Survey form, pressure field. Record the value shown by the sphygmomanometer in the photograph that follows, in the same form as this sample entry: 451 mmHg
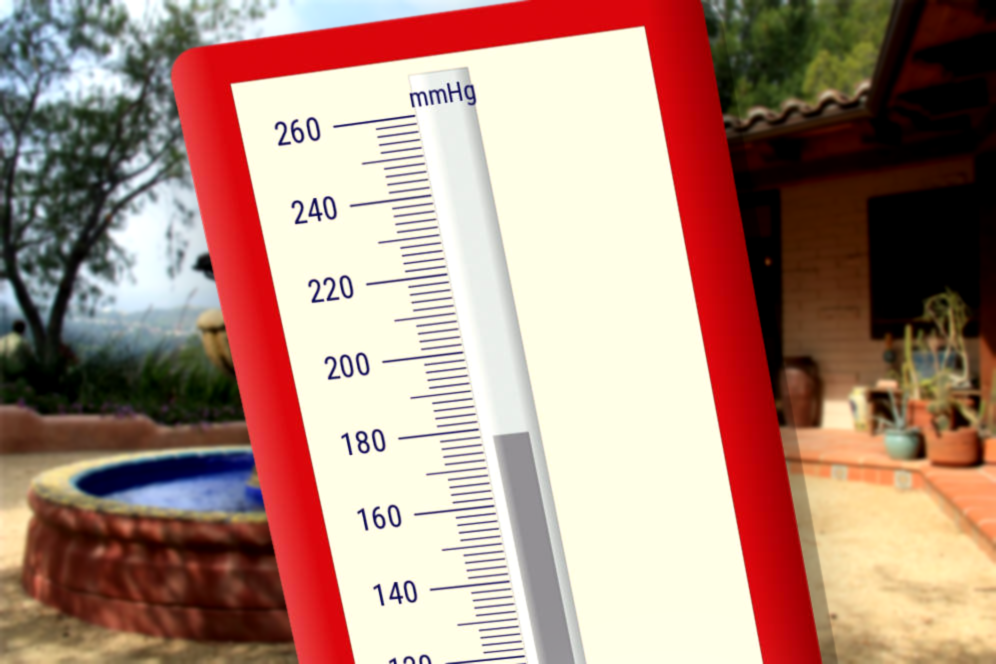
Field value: 178 mmHg
